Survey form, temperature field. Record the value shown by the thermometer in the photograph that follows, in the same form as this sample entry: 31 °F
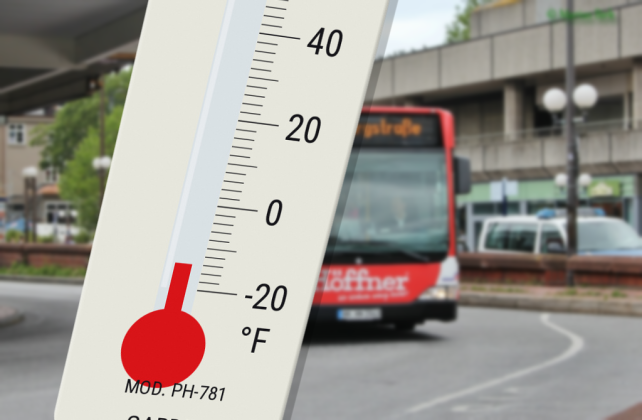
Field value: -14 °F
